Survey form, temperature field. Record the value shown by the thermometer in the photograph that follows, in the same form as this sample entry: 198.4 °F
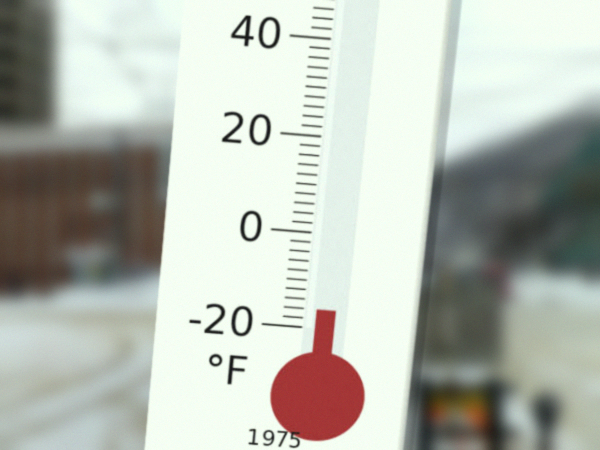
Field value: -16 °F
